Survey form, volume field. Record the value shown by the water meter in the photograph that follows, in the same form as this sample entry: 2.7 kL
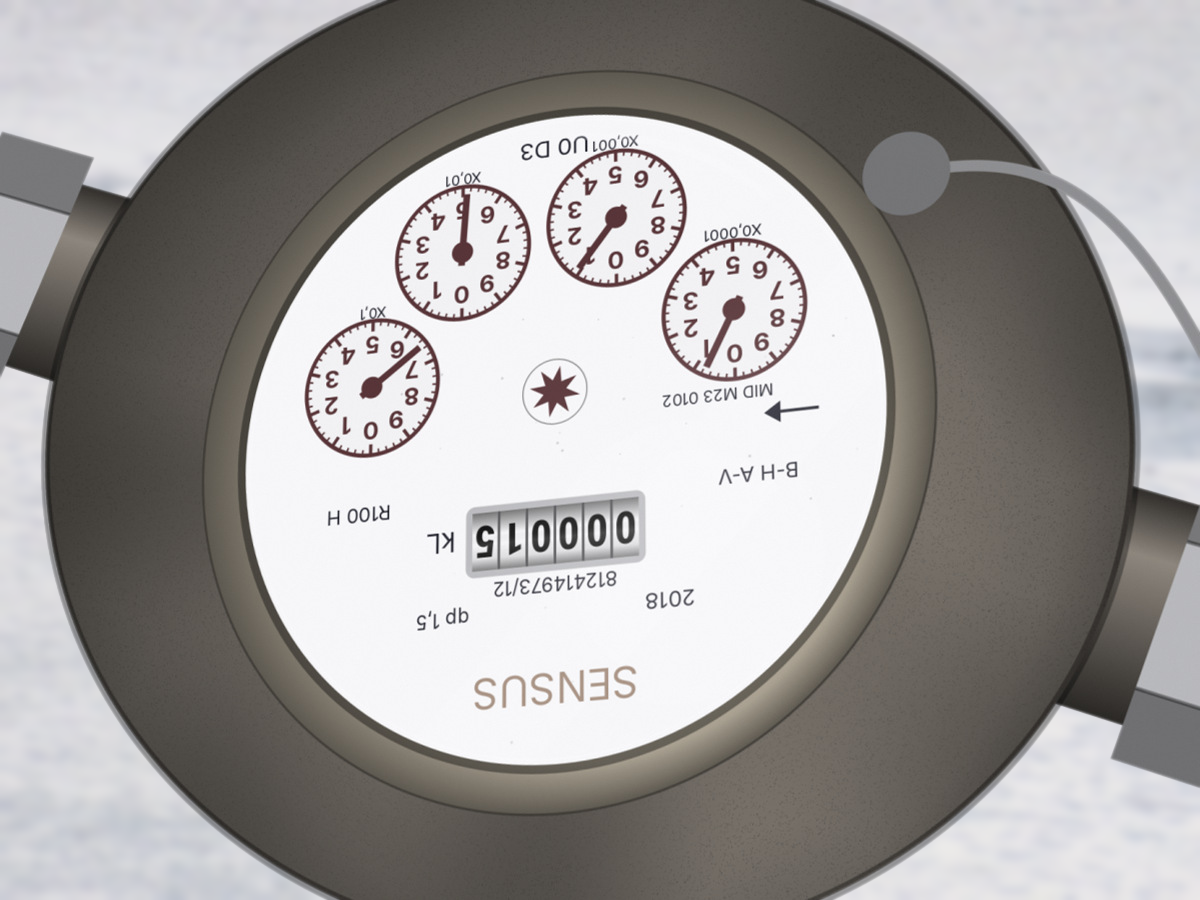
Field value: 15.6510 kL
